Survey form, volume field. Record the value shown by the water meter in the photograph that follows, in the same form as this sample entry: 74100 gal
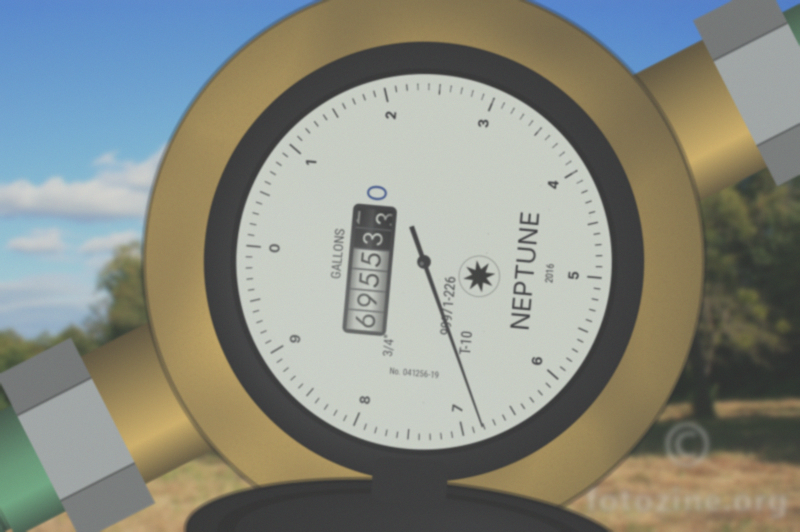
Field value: 6955326.8 gal
